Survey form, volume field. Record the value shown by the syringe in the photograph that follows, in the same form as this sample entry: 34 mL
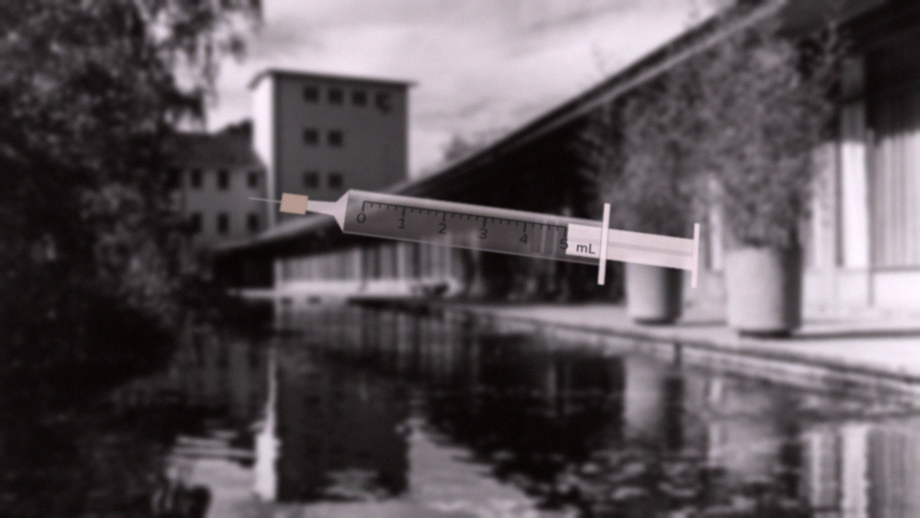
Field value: 4.2 mL
